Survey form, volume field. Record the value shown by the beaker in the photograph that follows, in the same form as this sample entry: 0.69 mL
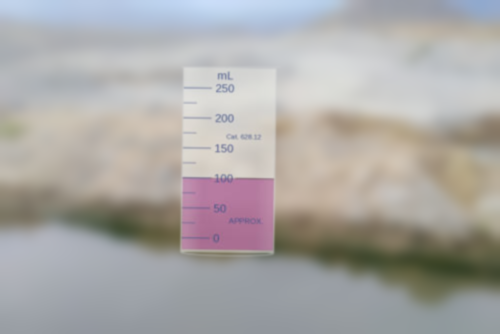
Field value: 100 mL
